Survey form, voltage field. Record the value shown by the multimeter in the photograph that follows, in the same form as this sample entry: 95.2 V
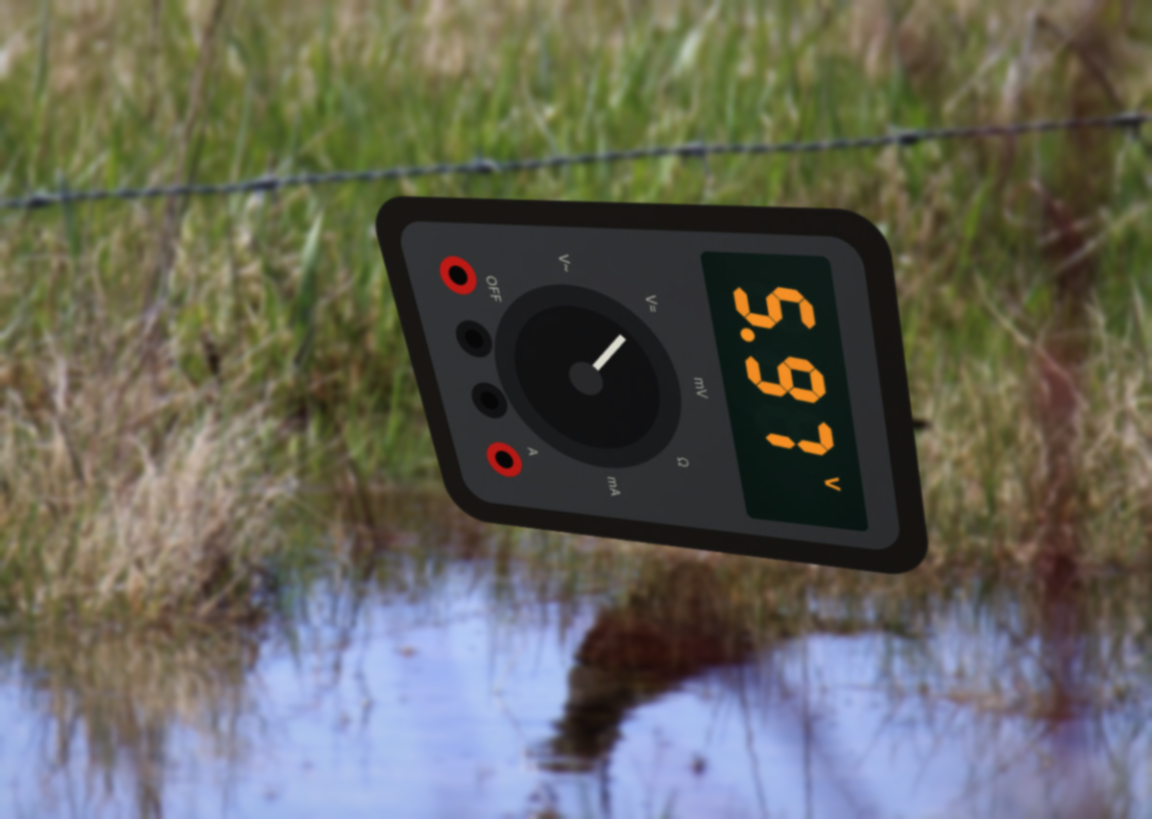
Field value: 5.97 V
